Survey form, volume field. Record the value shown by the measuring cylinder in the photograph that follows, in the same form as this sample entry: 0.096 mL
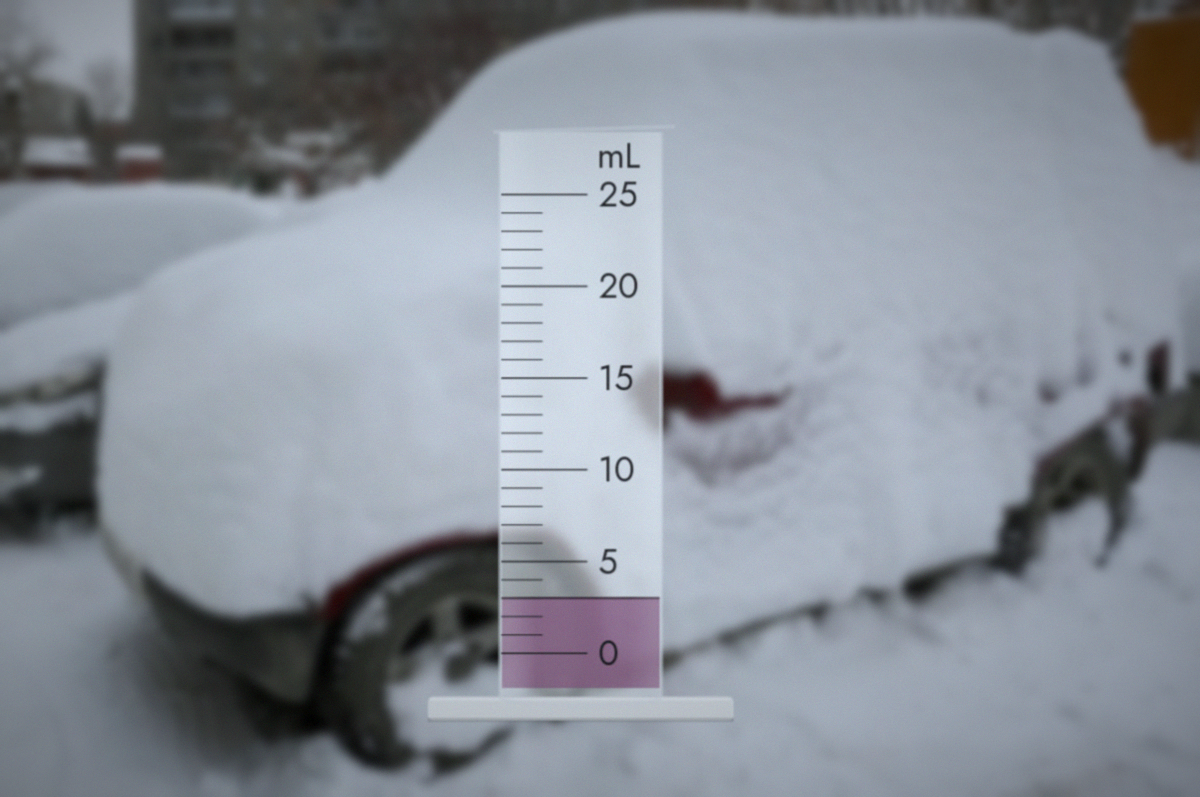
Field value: 3 mL
